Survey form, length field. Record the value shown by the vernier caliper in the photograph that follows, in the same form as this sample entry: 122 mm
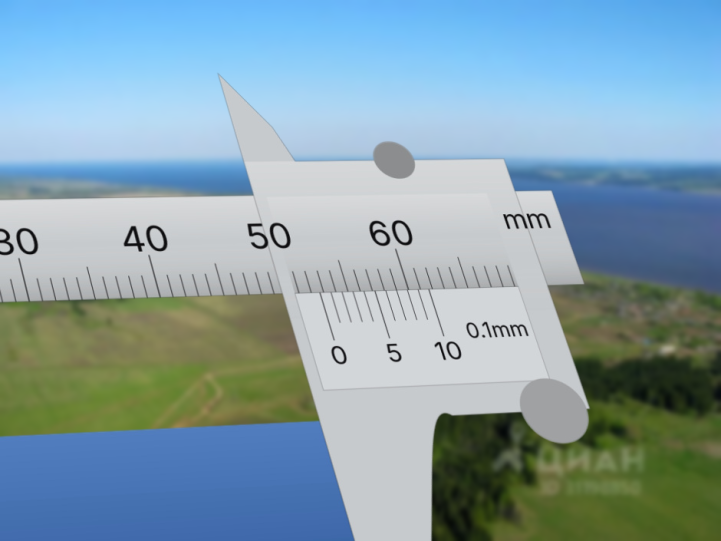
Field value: 52.7 mm
